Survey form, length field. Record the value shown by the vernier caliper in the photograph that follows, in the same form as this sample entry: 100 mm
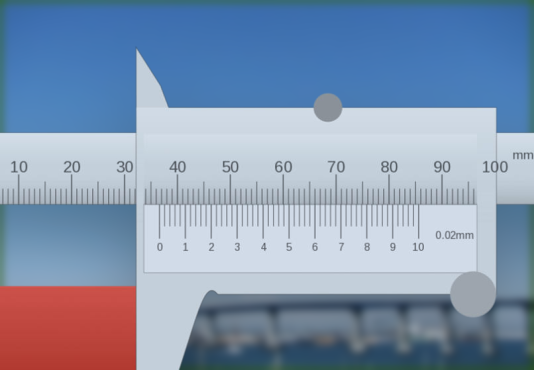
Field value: 36.6 mm
